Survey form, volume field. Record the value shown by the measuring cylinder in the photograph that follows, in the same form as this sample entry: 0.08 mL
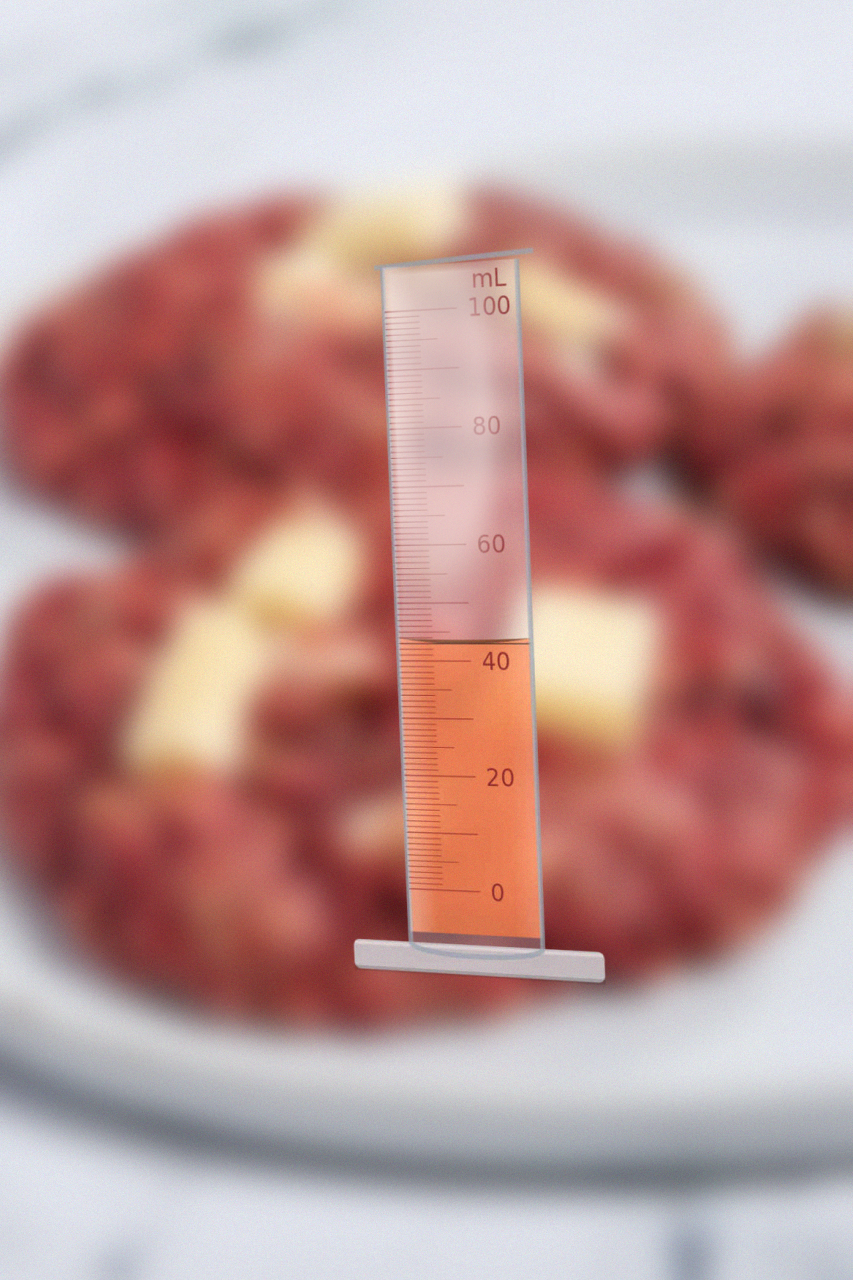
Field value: 43 mL
